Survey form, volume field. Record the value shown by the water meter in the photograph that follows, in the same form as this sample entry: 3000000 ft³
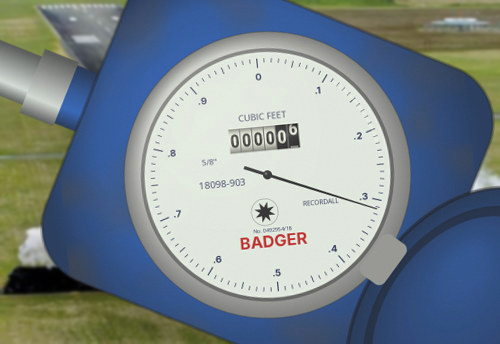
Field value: 6.31 ft³
